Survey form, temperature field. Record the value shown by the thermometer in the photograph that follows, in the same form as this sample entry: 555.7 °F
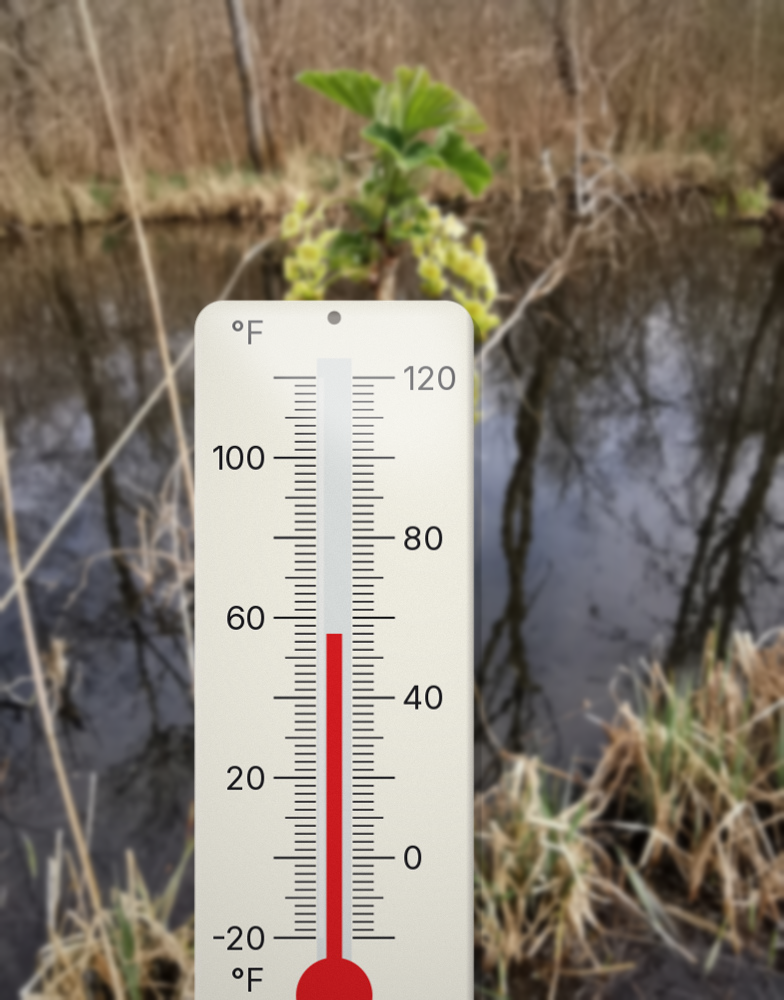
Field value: 56 °F
